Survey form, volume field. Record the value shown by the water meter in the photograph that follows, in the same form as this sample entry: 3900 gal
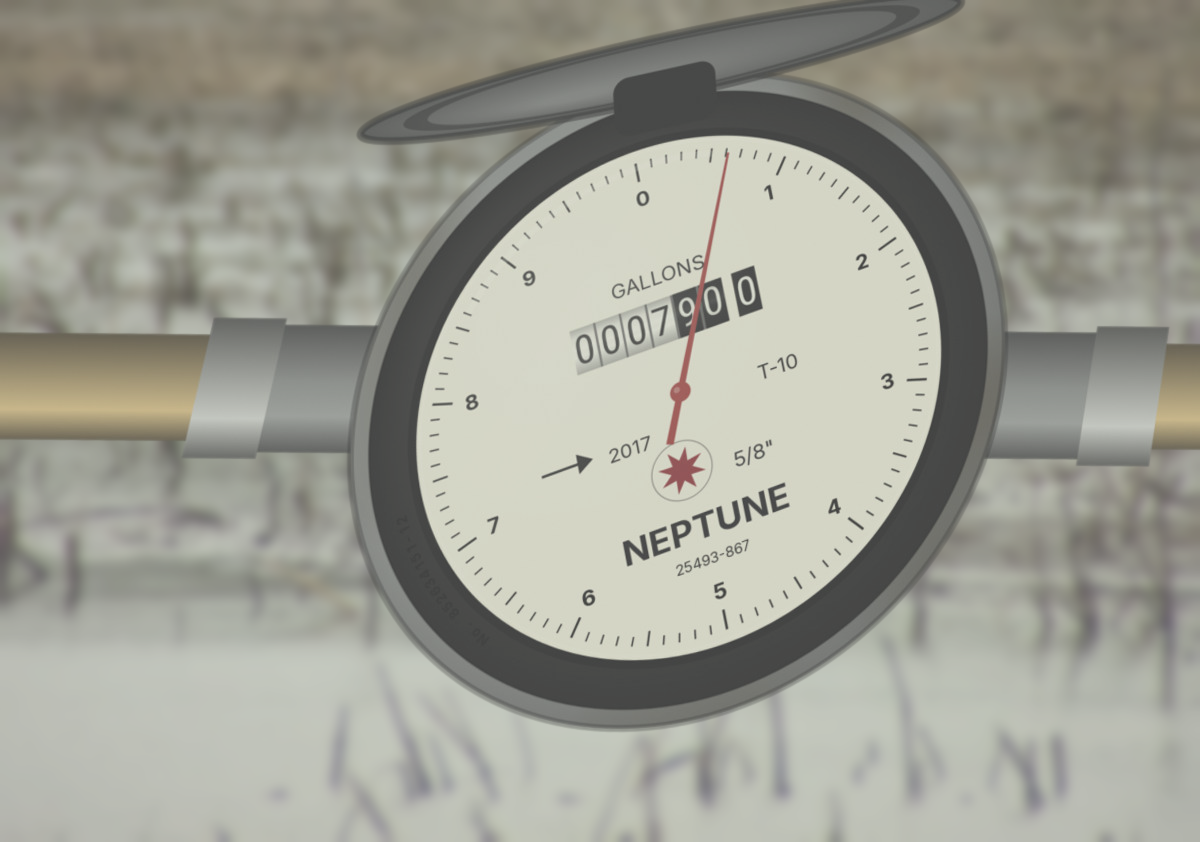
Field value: 7900.6 gal
